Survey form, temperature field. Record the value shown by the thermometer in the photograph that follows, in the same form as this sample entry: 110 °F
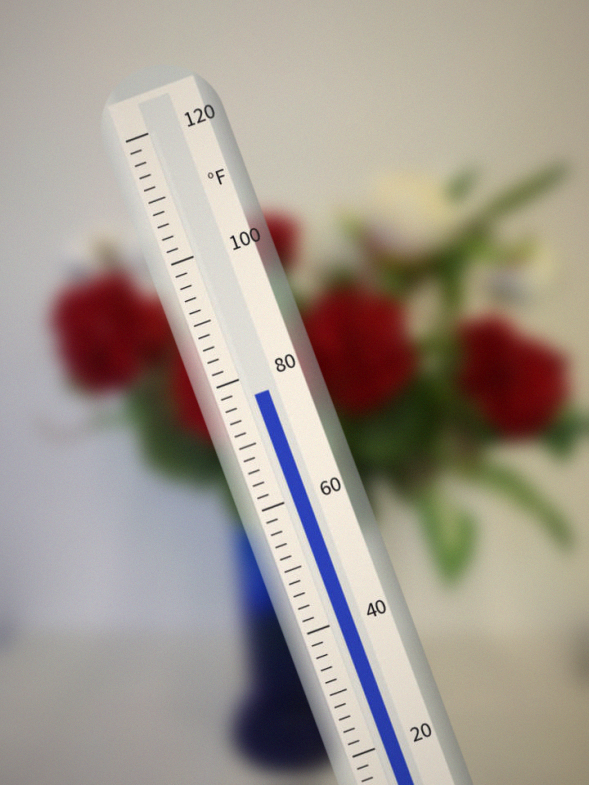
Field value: 77 °F
